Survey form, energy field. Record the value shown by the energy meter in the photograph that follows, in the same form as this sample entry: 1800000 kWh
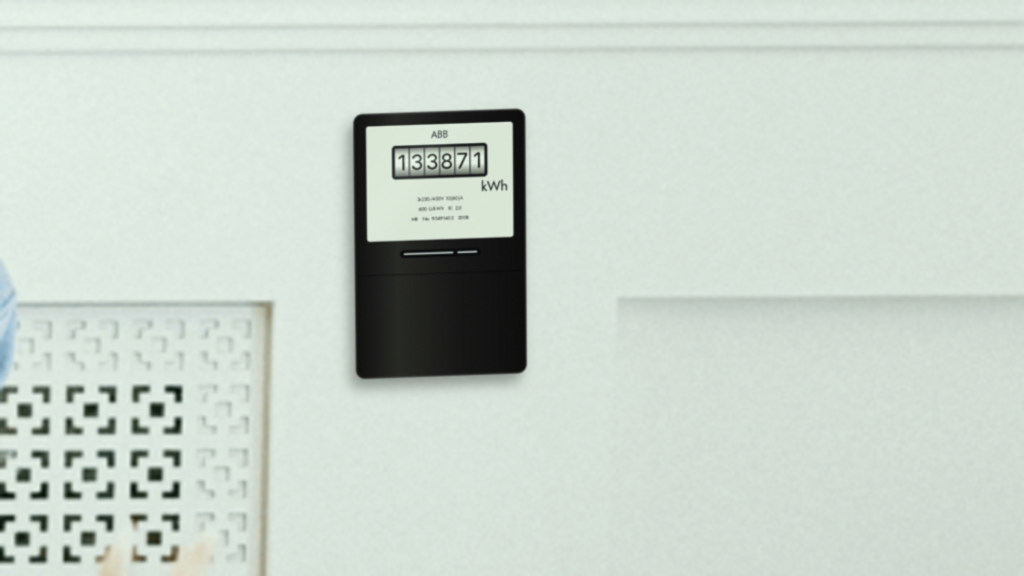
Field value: 133871 kWh
